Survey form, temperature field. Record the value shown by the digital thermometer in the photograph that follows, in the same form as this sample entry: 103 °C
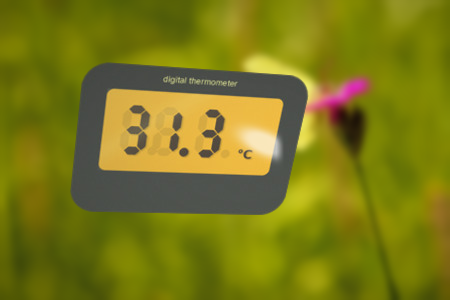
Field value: 31.3 °C
